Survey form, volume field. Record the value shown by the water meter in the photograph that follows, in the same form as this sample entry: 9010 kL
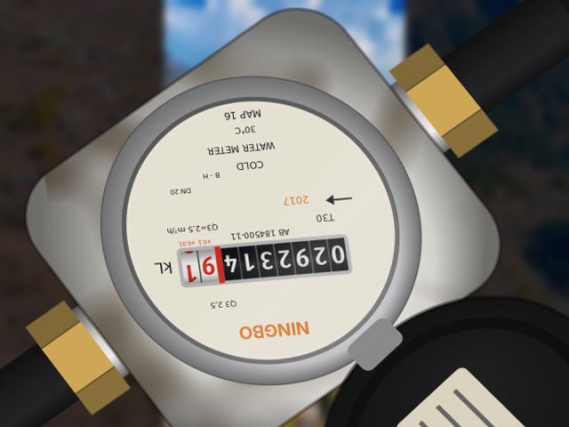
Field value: 292314.91 kL
